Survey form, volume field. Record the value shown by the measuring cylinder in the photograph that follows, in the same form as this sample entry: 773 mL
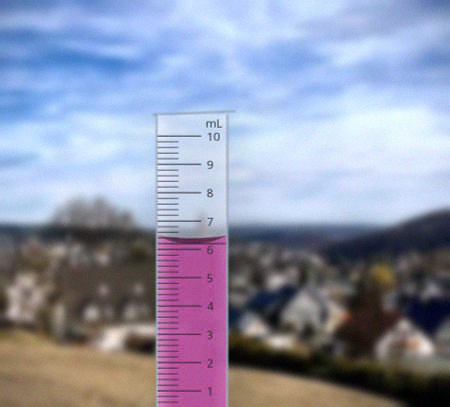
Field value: 6.2 mL
